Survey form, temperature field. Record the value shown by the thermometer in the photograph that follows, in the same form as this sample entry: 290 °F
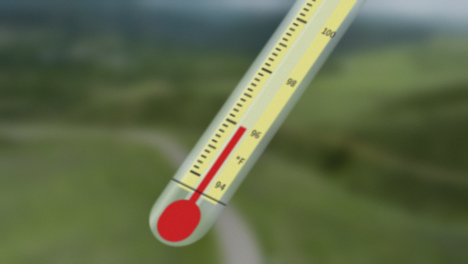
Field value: 96 °F
